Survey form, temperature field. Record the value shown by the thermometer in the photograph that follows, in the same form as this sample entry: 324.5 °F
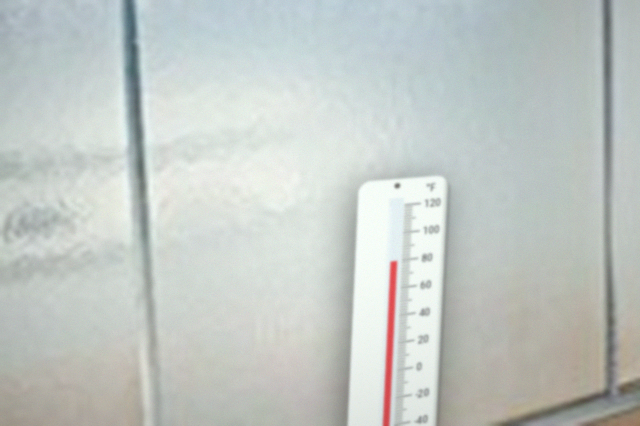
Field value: 80 °F
